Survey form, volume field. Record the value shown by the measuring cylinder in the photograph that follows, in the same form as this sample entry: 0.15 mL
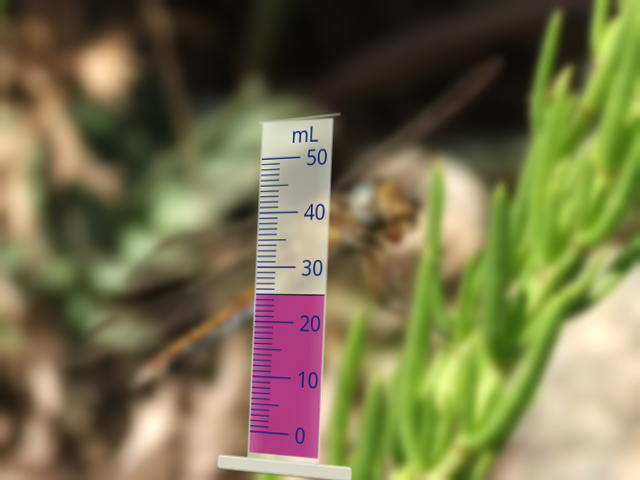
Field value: 25 mL
